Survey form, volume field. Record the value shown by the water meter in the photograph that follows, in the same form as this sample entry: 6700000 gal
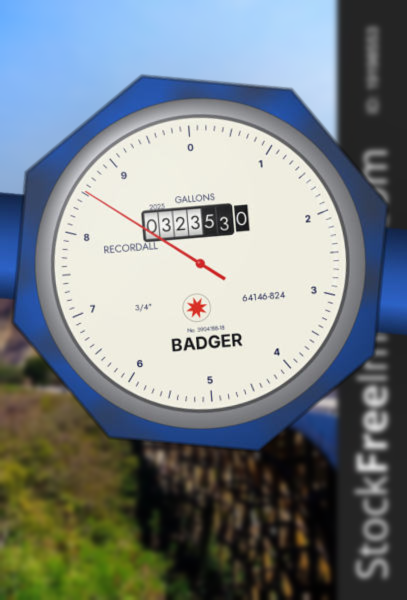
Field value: 323528.5 gal
